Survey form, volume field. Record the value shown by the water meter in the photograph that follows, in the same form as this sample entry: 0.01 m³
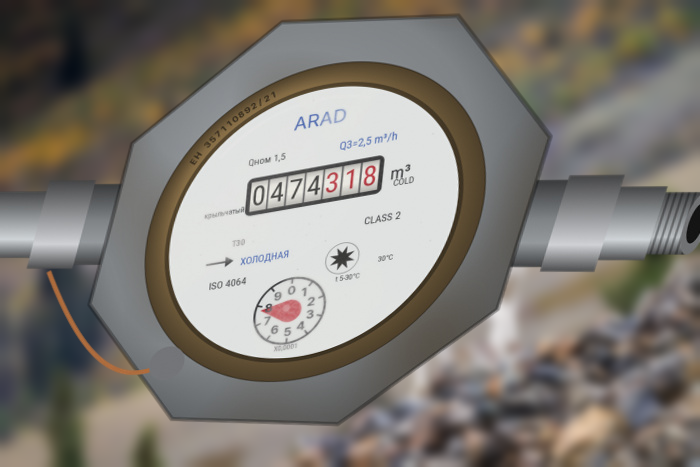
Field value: 474.3187 m³
